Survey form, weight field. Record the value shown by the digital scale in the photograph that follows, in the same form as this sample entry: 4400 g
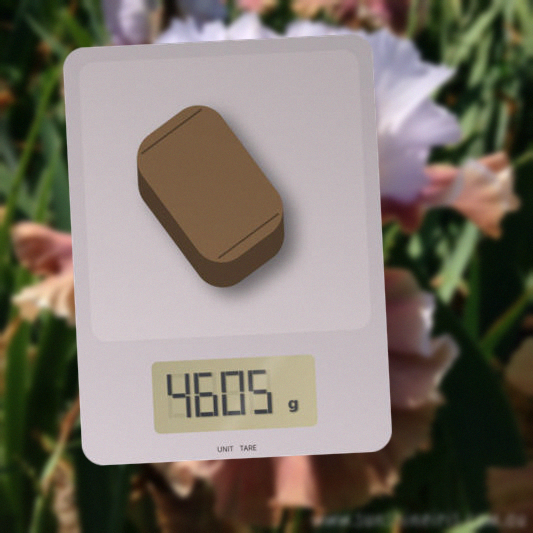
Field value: 4605 g
